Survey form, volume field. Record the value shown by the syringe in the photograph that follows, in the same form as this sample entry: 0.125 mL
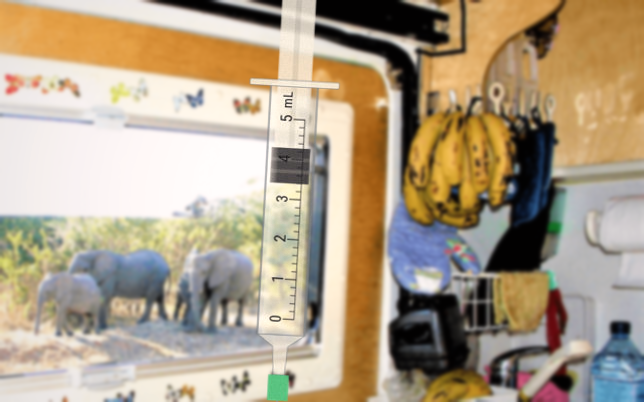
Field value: 3.4 mL
